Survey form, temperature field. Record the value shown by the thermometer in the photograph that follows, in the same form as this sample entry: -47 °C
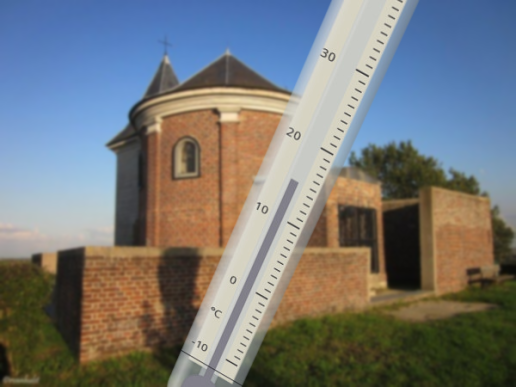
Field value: 15 °C
